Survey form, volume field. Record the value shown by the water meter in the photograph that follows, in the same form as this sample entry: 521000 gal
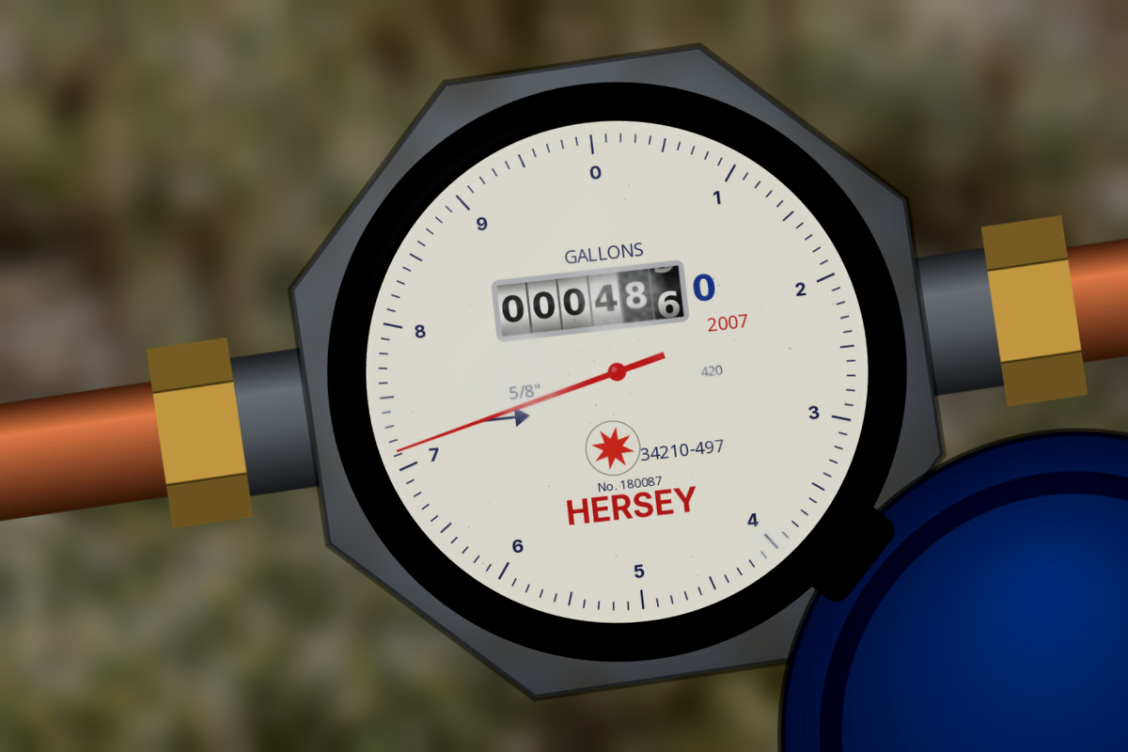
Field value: 4857.1 gal
